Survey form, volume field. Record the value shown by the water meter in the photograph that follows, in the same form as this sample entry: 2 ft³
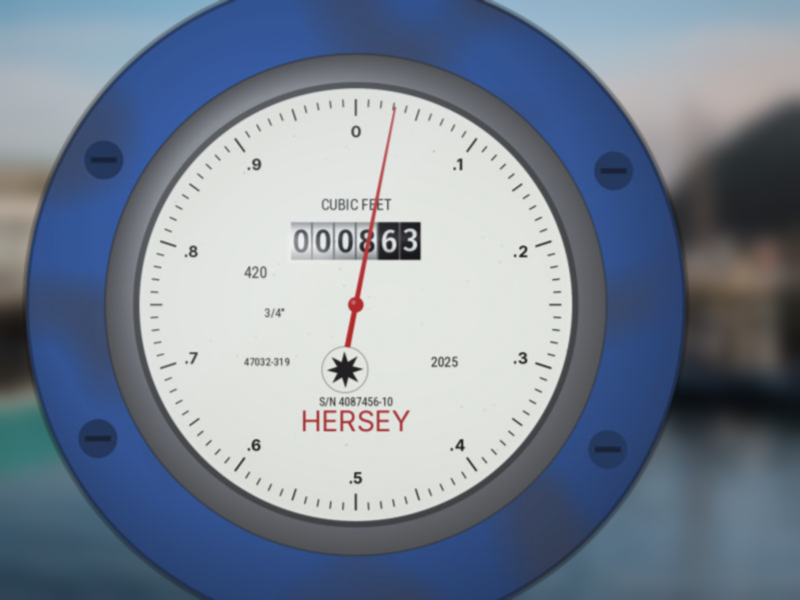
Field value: 863.03 ft³
